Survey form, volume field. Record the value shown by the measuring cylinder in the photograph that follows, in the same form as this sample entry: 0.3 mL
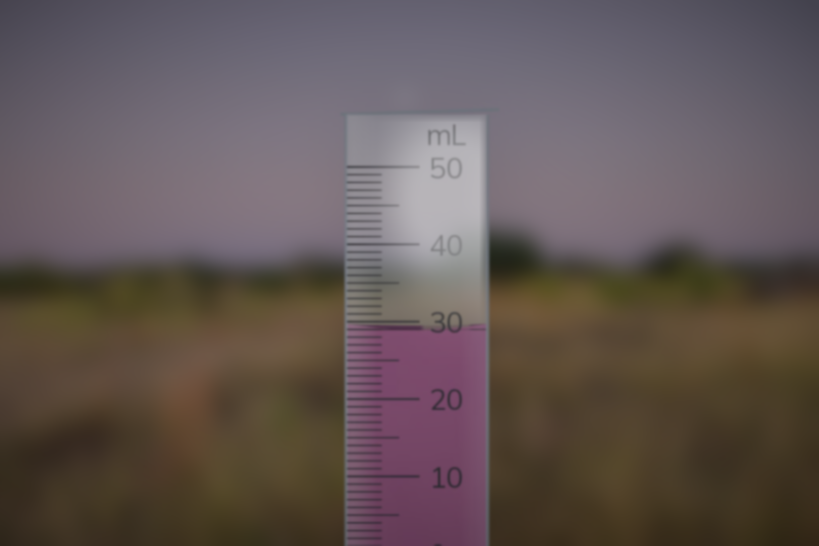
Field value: 29 mL
